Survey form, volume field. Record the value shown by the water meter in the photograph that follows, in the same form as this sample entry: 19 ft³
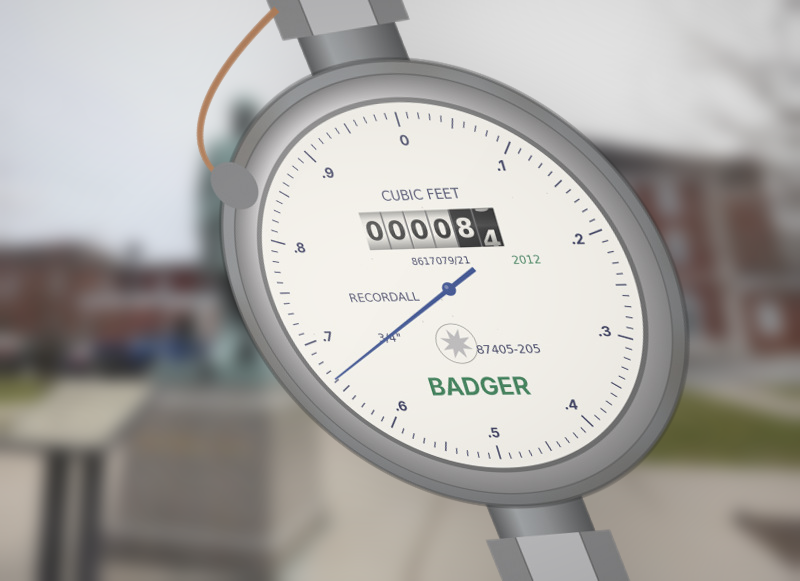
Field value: 83.66 ft³
